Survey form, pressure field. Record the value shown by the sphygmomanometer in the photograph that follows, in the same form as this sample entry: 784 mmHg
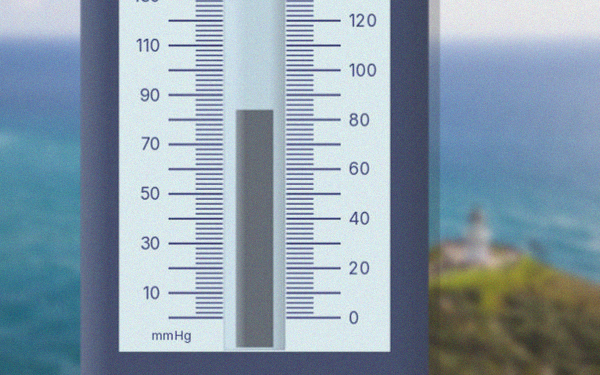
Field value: 84 mmHg
